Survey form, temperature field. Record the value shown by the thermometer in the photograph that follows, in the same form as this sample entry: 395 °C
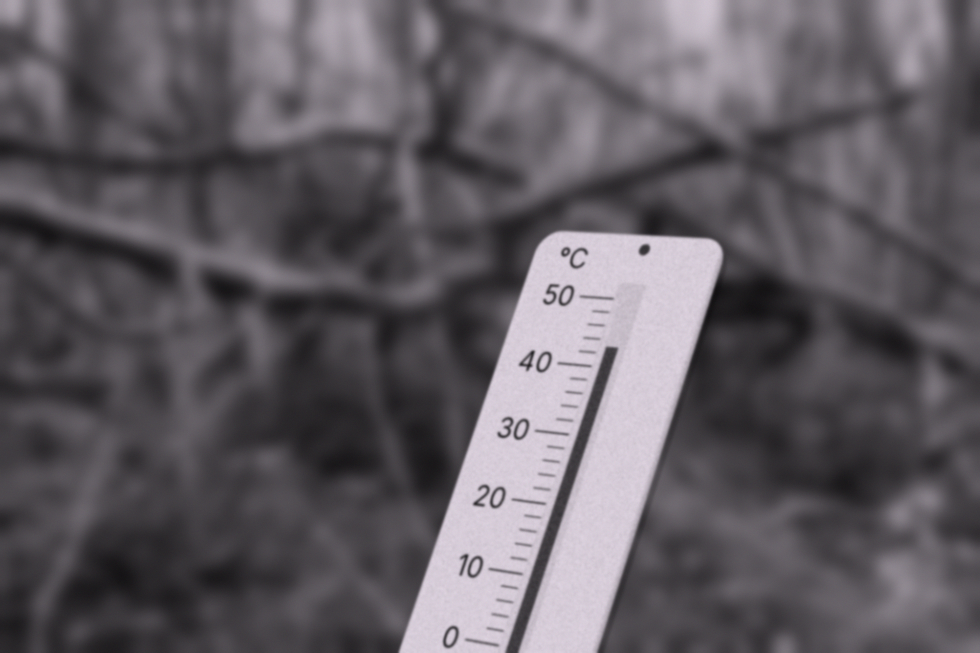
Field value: 43 °C
